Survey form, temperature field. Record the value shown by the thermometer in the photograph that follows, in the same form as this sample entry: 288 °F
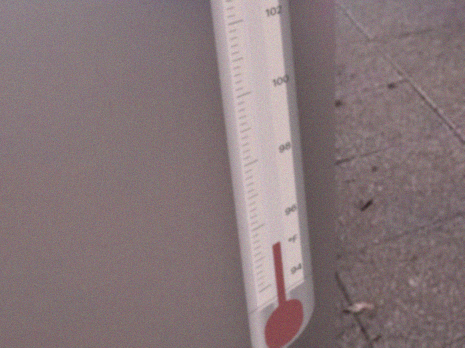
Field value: 95.2 °F
